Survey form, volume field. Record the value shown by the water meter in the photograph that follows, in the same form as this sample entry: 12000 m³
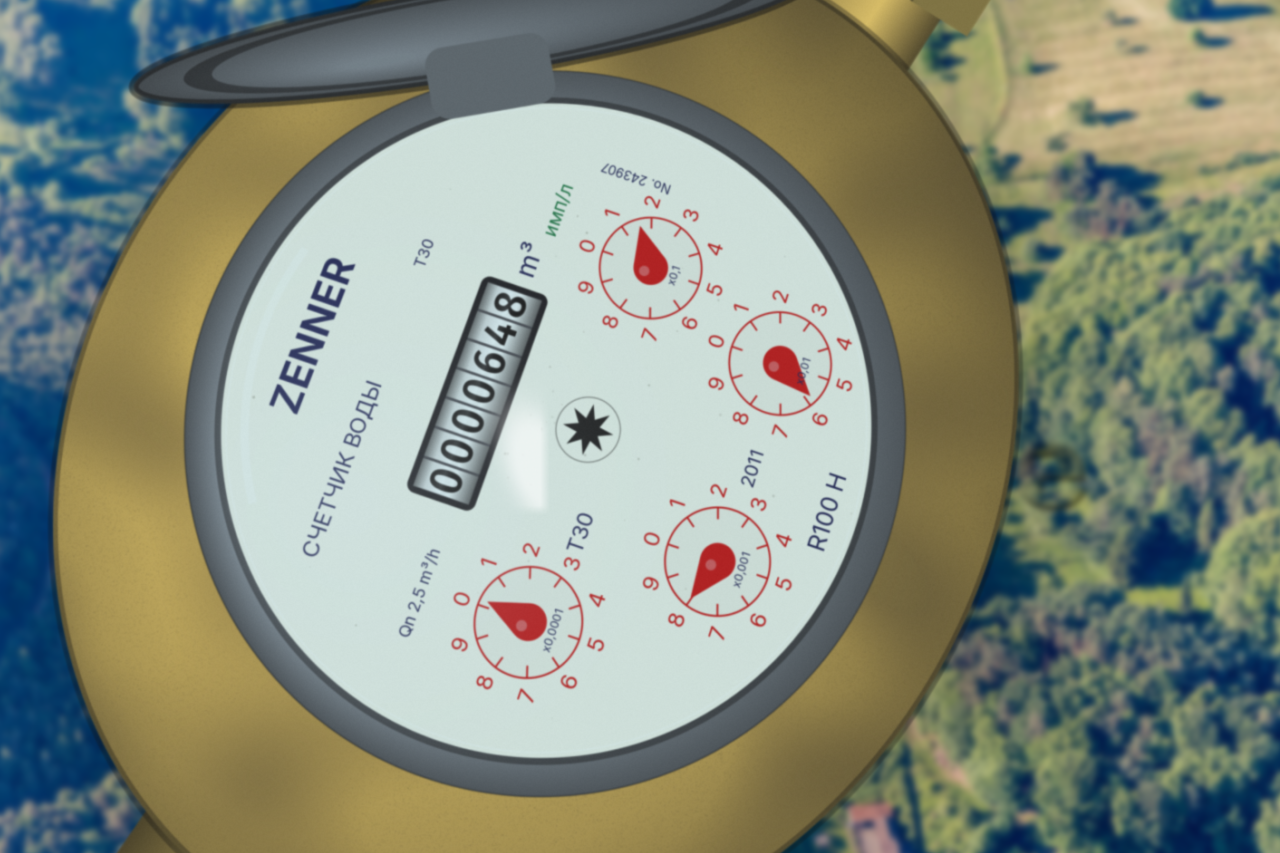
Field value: 648.1580 m³
